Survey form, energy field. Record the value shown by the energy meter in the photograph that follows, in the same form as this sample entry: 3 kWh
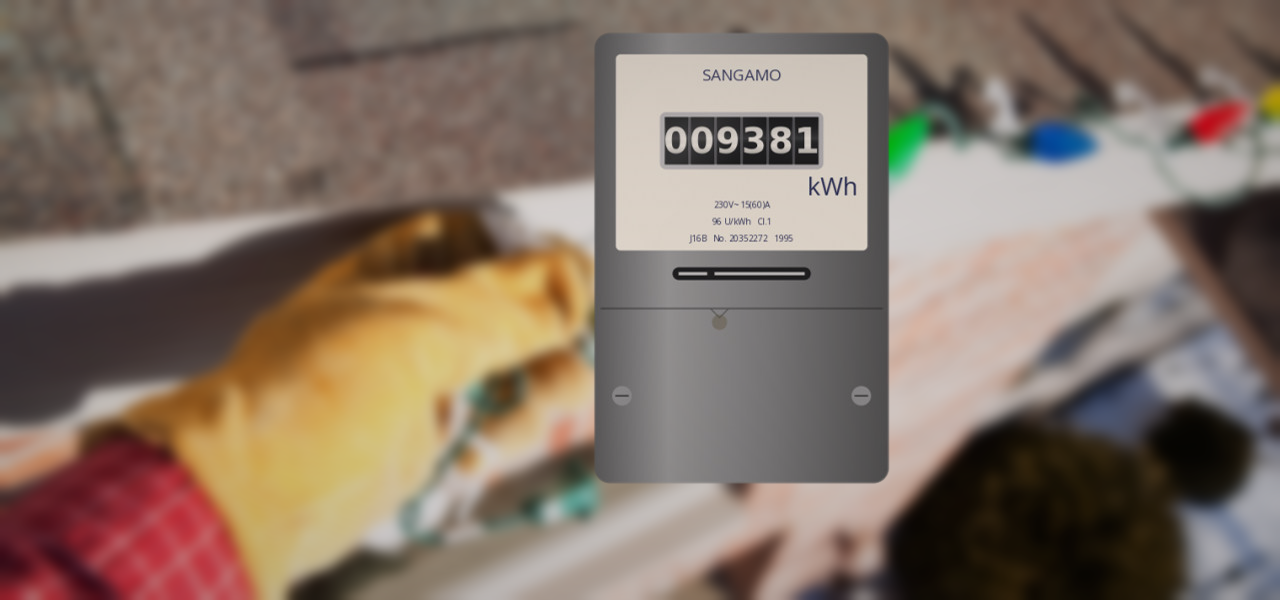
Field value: 9381 kWh
